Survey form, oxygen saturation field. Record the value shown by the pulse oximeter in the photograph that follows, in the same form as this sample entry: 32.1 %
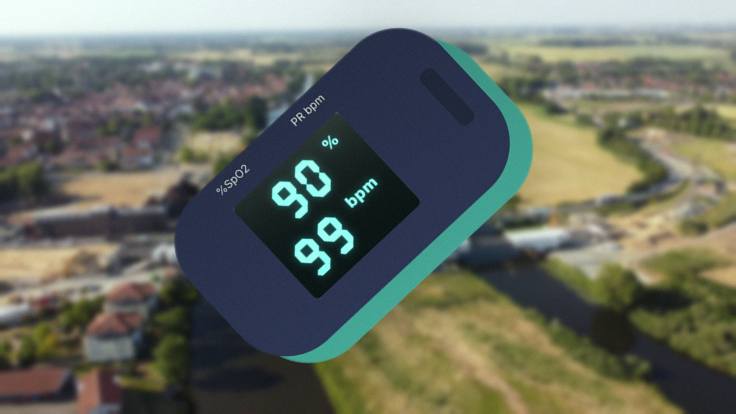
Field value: 90 %
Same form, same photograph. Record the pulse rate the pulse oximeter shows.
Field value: 99 bpm
